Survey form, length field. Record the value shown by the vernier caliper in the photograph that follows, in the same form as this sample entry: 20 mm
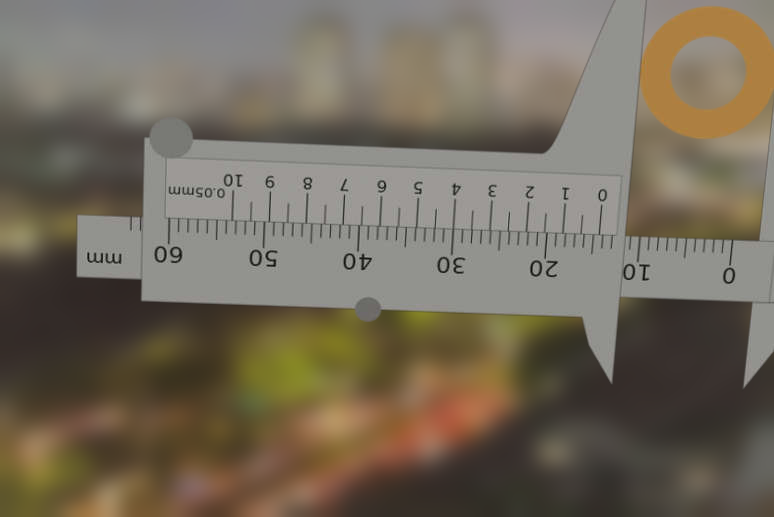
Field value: 14.4 mm
